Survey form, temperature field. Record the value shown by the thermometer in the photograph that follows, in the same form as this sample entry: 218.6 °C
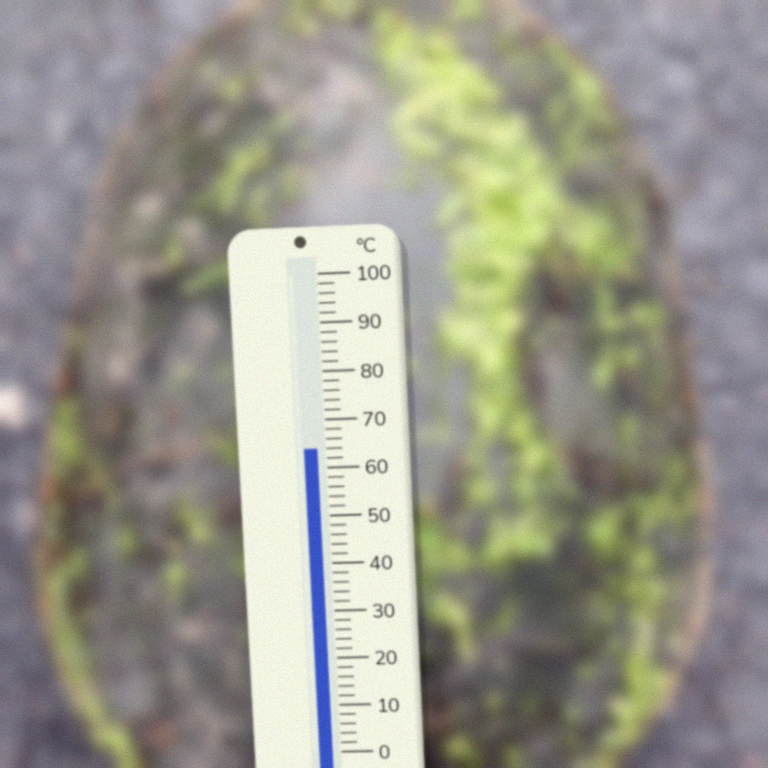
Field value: 64 °C
